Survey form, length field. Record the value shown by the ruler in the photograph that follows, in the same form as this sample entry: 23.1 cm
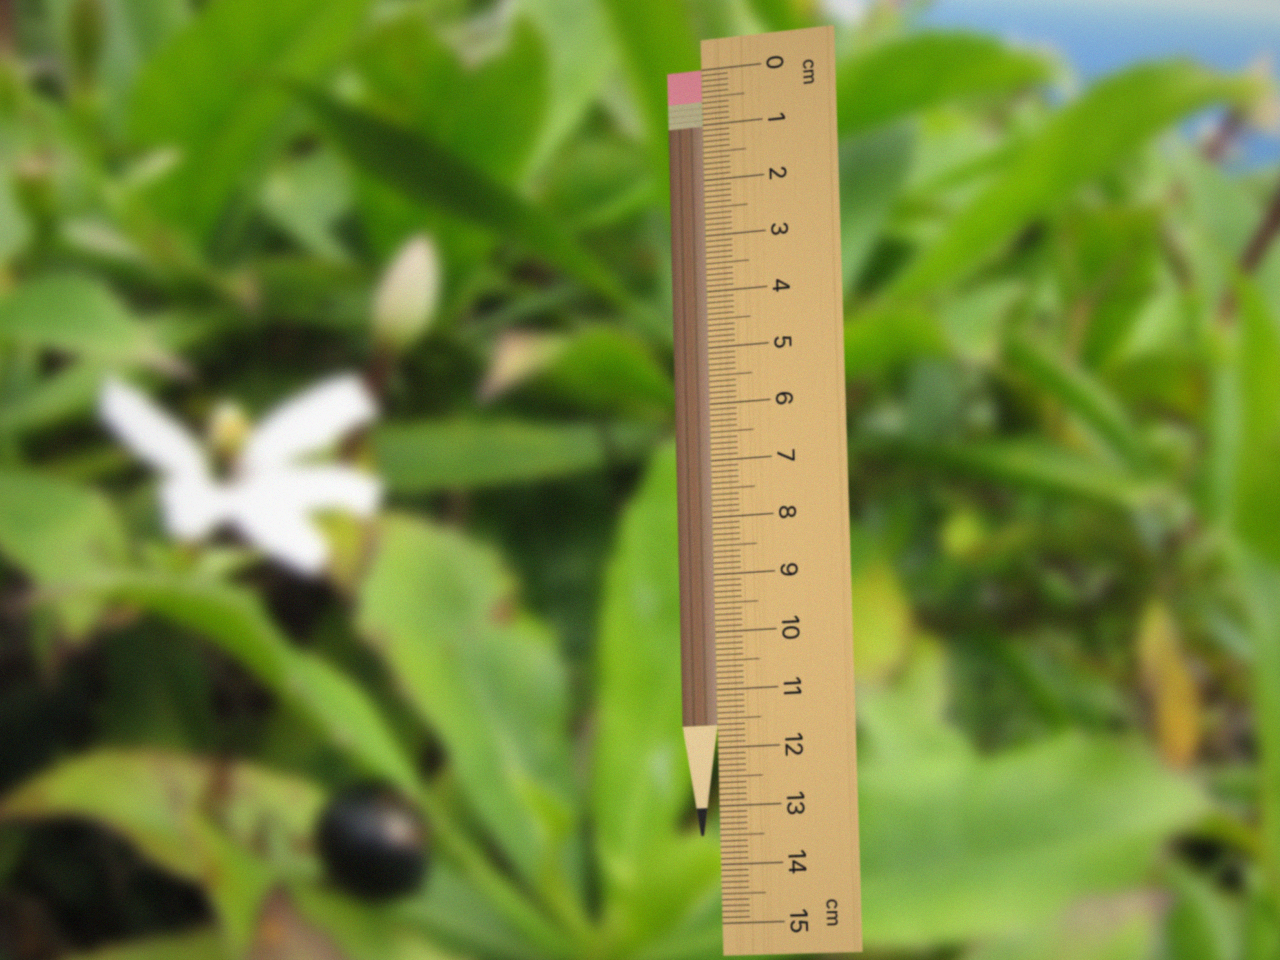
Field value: 13.5 cm
